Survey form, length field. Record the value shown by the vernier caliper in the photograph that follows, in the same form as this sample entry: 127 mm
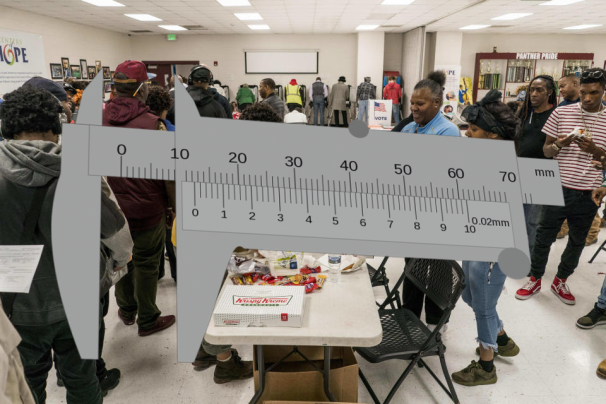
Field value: 12.4 mm
